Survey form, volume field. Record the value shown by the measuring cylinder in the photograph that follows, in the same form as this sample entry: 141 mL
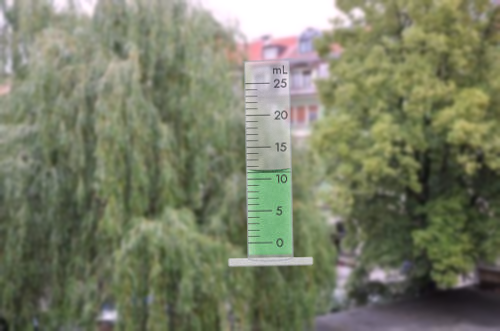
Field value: 11 mL
